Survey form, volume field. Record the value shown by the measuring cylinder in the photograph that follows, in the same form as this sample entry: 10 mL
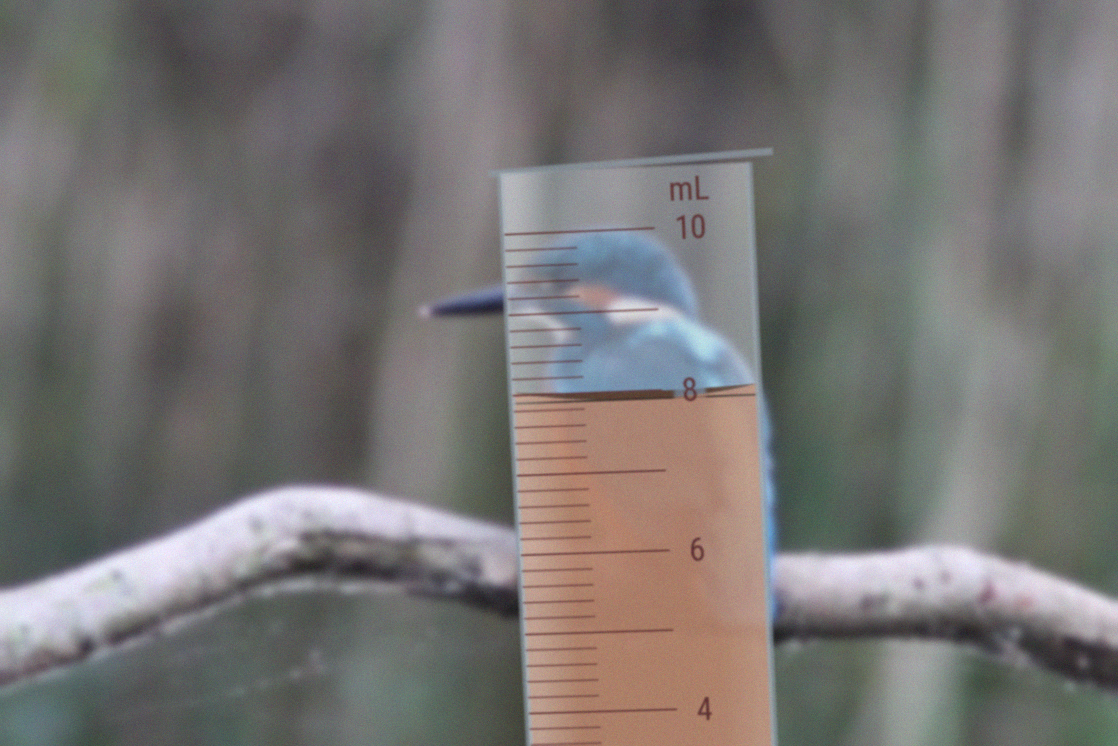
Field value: 7.9 mL
